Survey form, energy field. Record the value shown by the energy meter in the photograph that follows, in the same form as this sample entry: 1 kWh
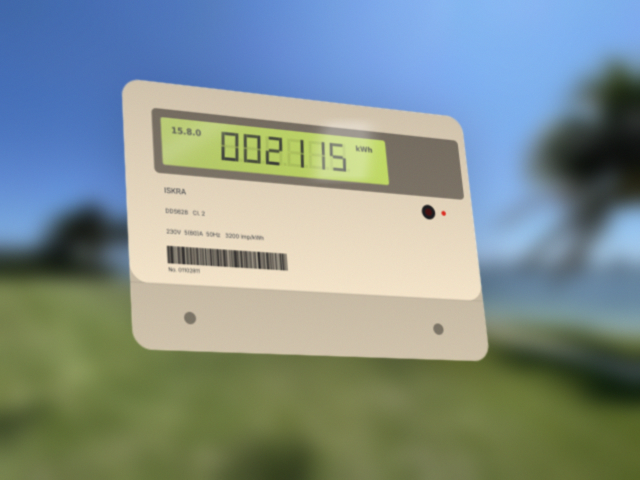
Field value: 2115 kWh
